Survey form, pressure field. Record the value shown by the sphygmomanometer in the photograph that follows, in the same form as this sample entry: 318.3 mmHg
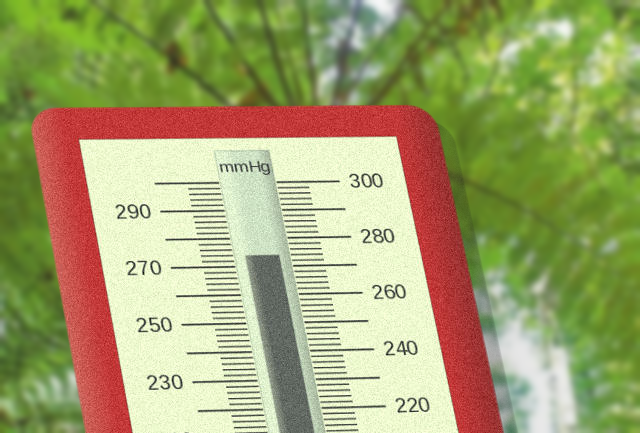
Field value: 274 mmHg
